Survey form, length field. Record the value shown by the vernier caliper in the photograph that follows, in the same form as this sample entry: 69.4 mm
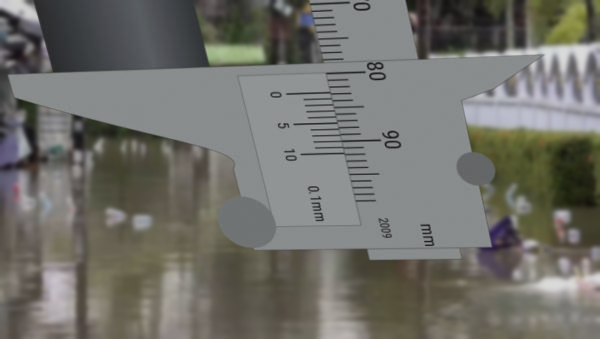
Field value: 82.8 mm
